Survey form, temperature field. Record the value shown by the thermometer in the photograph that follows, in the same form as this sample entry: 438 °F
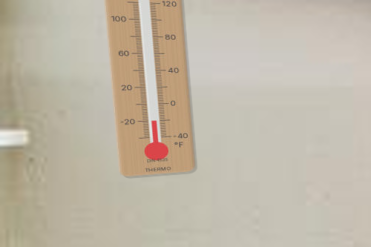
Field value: -20 °F
